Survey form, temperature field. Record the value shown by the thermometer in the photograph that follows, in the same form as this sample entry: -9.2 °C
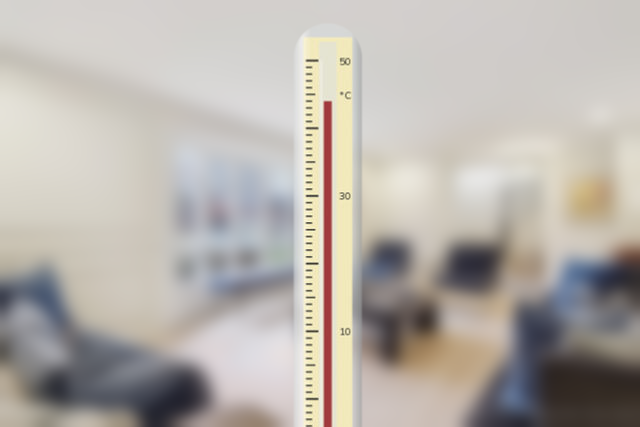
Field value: 44 °C
